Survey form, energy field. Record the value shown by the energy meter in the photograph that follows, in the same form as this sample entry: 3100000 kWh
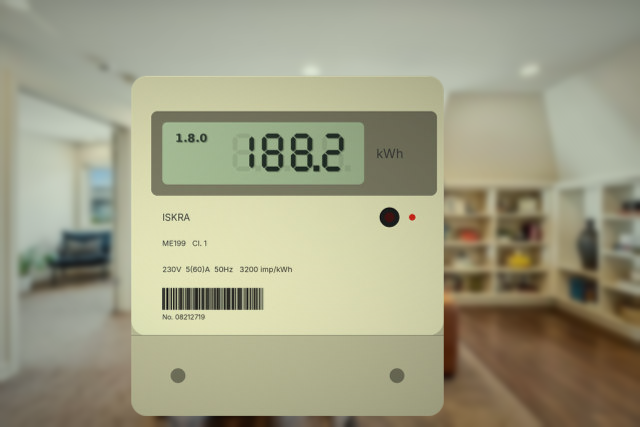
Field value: 188.2 kWh
